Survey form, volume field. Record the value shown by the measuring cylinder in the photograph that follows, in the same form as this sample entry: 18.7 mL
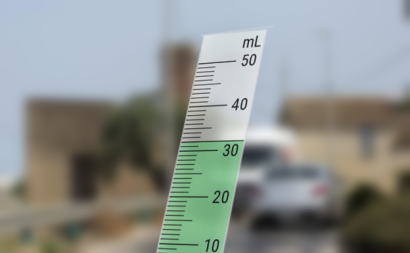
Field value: 32 mL
